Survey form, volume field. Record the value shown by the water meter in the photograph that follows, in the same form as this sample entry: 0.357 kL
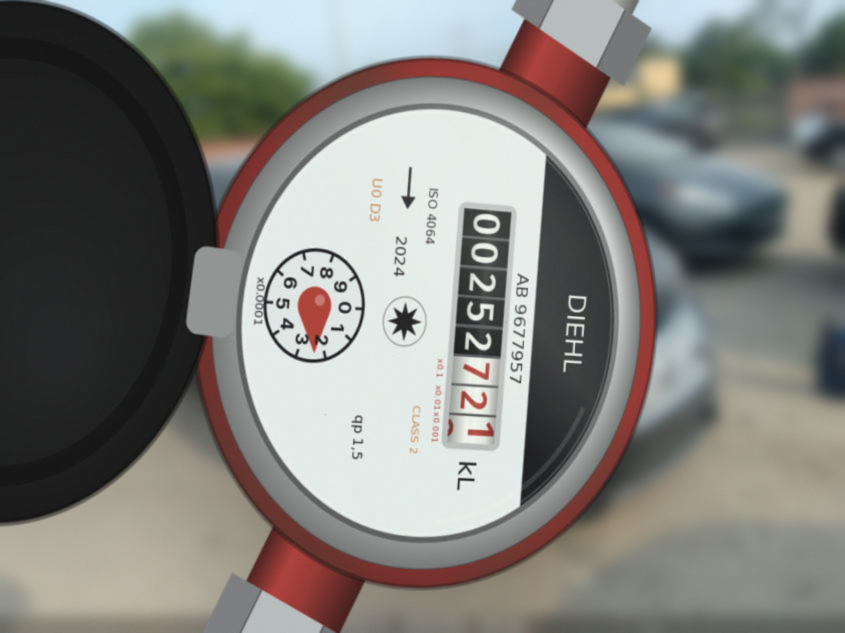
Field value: 252.7212 kL
